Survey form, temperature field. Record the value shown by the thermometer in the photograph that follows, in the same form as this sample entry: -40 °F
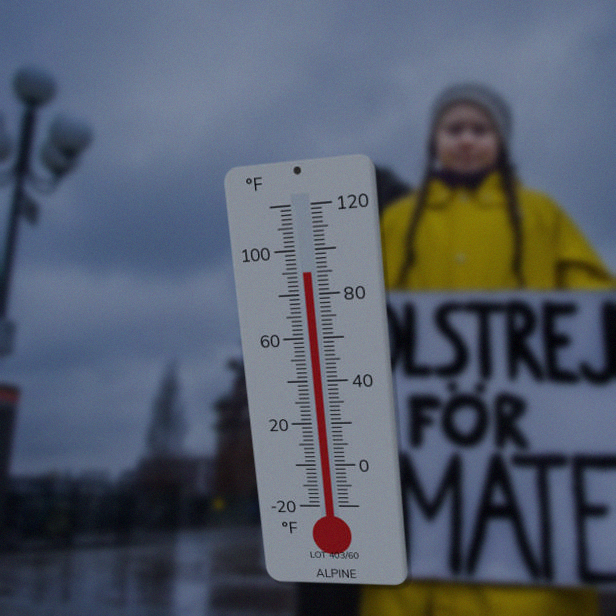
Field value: 90 °F
